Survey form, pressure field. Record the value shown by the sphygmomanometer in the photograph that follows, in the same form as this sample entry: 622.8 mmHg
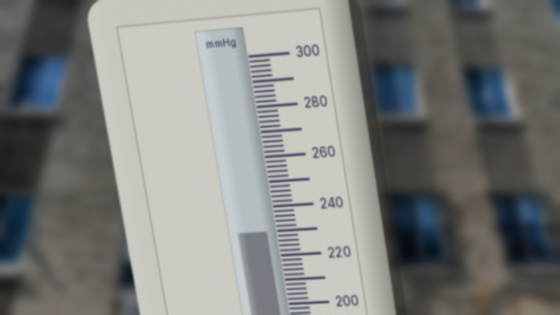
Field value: 230 mmHg
